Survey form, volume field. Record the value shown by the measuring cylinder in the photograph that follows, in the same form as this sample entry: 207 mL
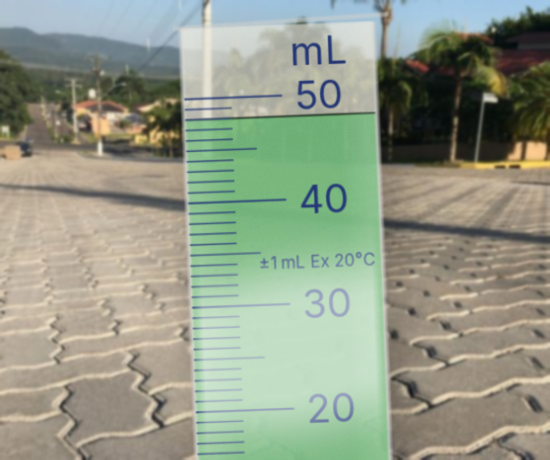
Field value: 48 mL
